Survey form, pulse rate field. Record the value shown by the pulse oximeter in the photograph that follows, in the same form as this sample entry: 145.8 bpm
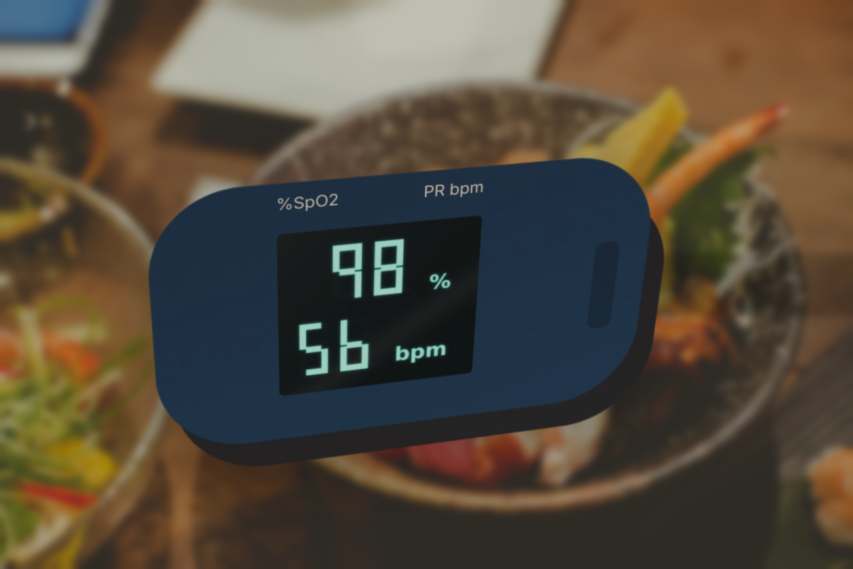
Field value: 56 bpm
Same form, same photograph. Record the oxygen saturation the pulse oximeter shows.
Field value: 98 %
